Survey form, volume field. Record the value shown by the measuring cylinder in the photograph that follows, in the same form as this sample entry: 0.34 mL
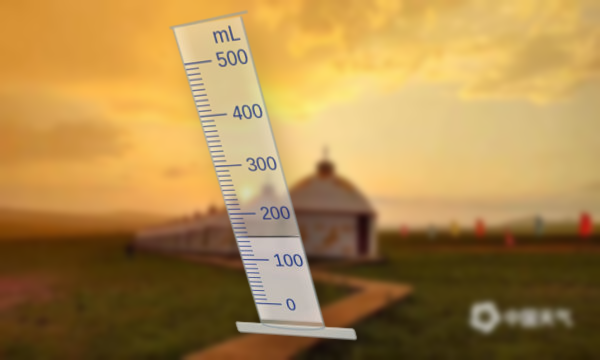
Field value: 150 mL
